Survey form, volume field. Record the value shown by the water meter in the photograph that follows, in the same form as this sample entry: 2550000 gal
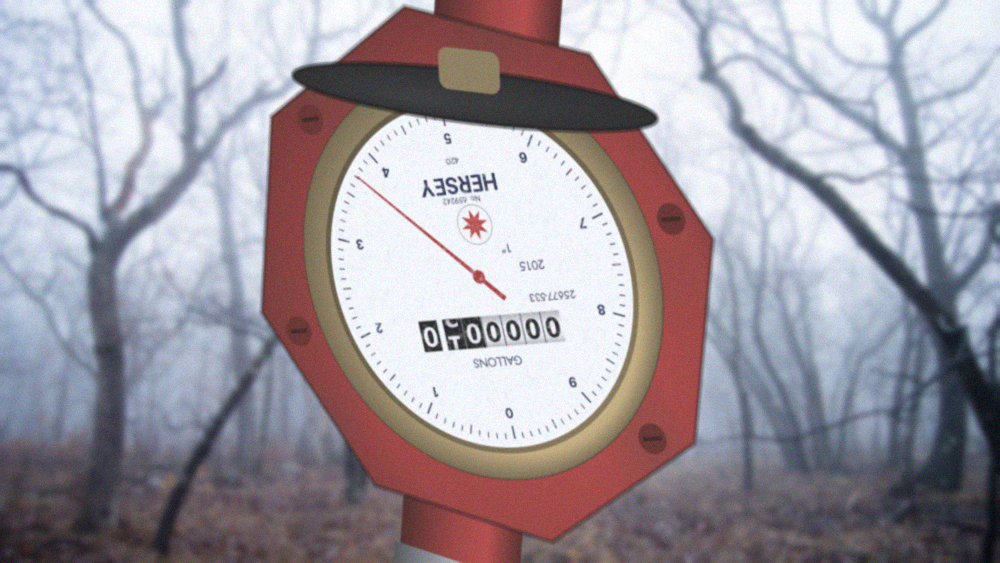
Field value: 13.7 gal
